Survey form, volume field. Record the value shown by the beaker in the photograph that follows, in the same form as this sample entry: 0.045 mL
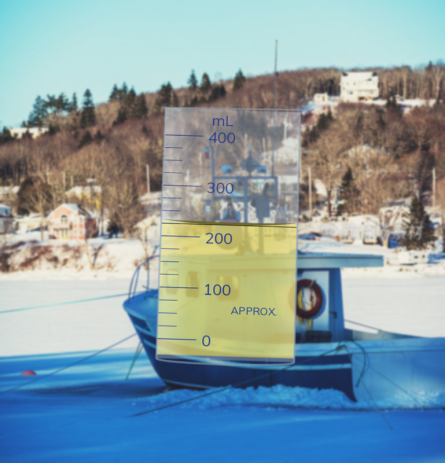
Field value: 225 mL
